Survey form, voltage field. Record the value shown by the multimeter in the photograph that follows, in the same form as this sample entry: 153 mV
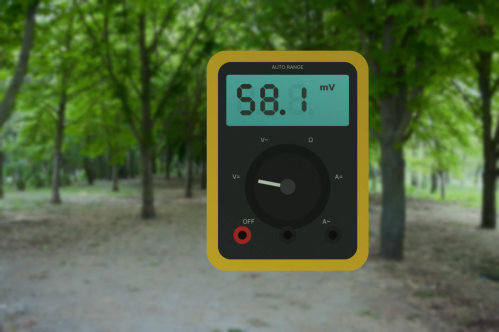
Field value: 58.1 mV
